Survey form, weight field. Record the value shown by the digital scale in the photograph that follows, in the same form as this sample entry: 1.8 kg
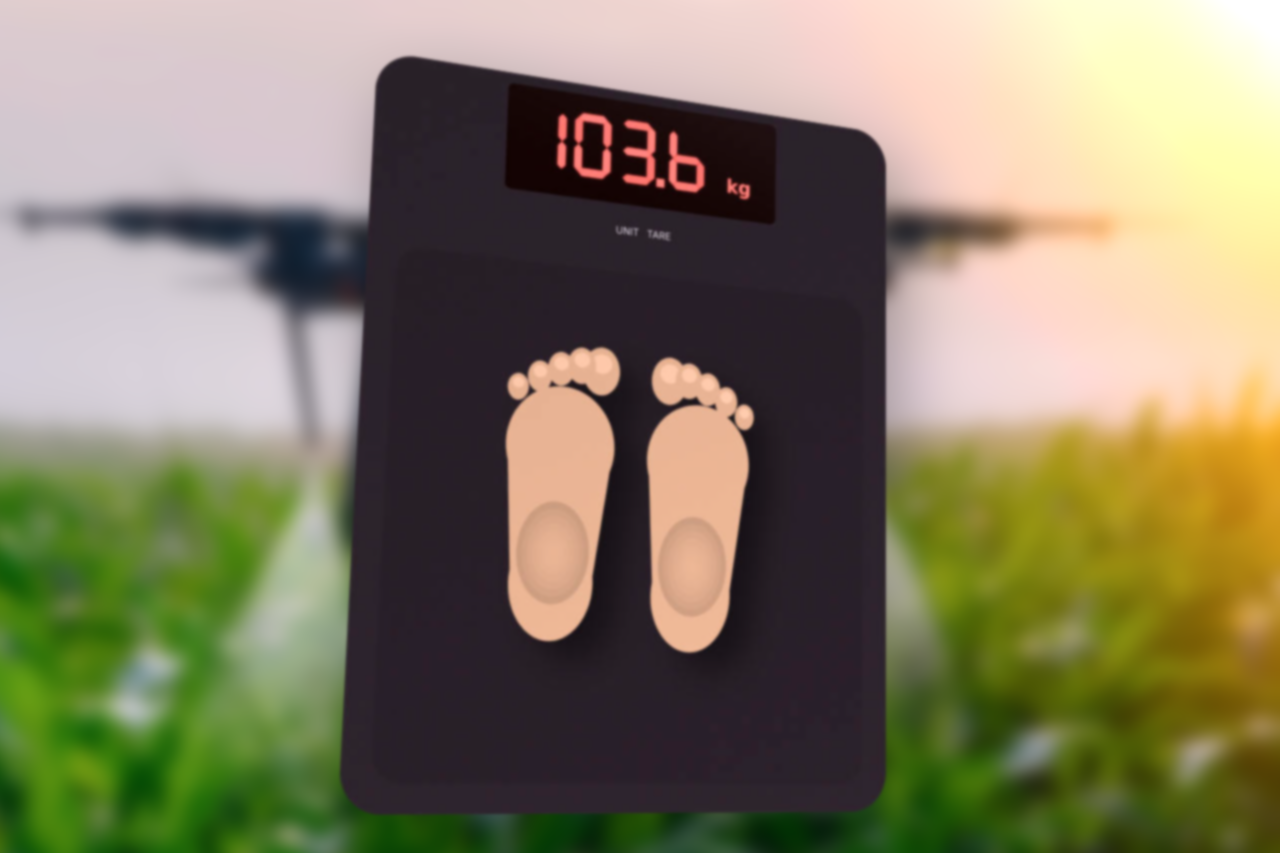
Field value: 103.6 kg
